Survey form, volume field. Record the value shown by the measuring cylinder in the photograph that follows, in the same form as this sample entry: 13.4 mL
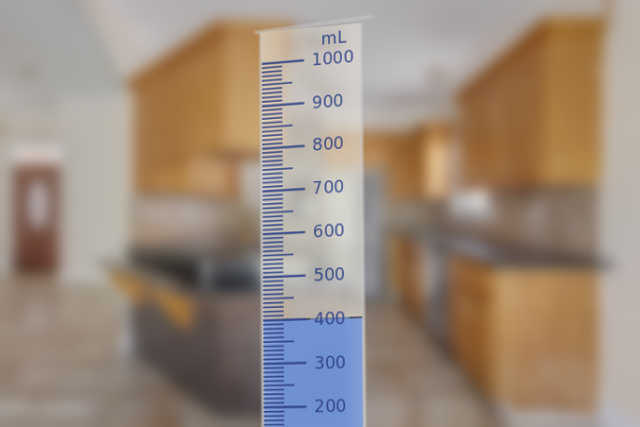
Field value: 400 mL
